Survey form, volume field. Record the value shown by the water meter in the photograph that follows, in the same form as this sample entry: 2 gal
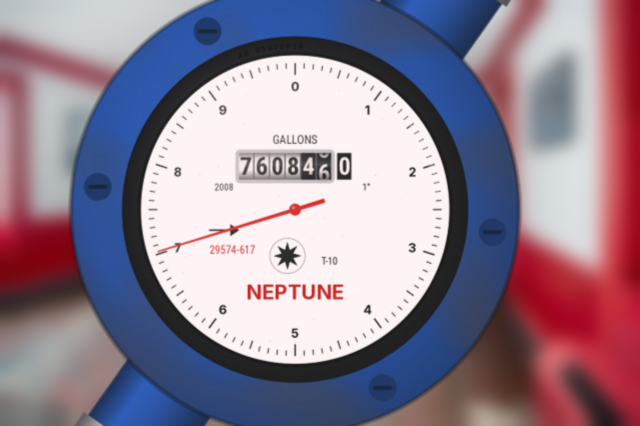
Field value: 7608457.0 gal
